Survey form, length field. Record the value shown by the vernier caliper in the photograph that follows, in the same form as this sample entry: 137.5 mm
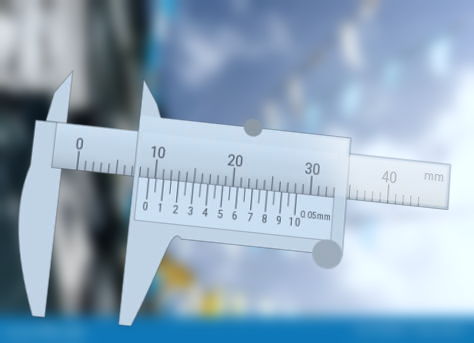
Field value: 9.2 mm
